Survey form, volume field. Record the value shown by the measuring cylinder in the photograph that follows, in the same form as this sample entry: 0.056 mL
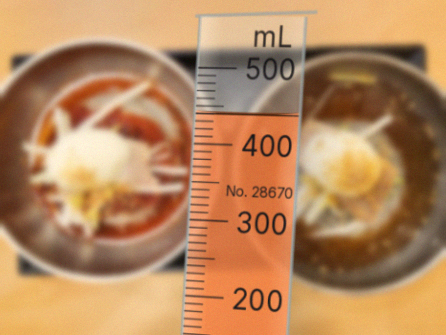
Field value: 440 mL
